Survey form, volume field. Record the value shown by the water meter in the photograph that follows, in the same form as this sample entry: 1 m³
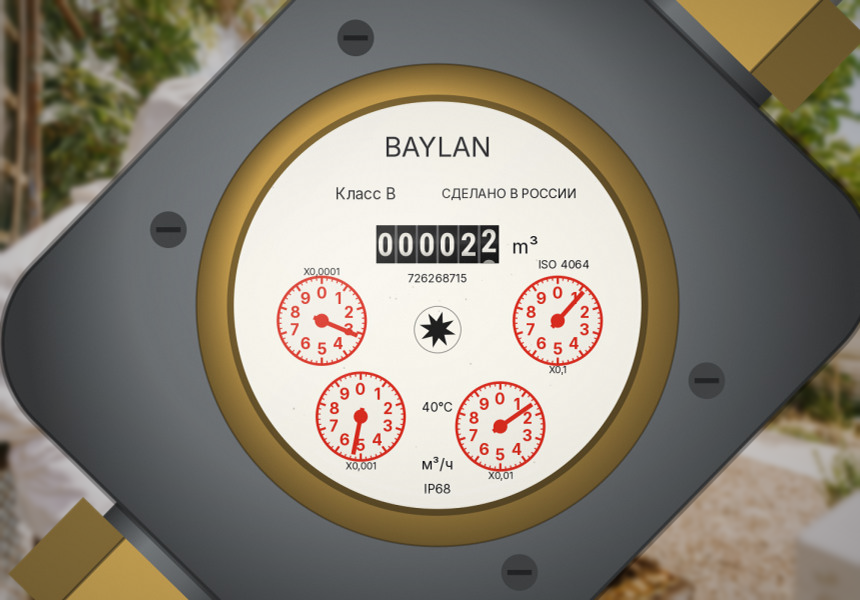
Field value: 22.1153 m³
